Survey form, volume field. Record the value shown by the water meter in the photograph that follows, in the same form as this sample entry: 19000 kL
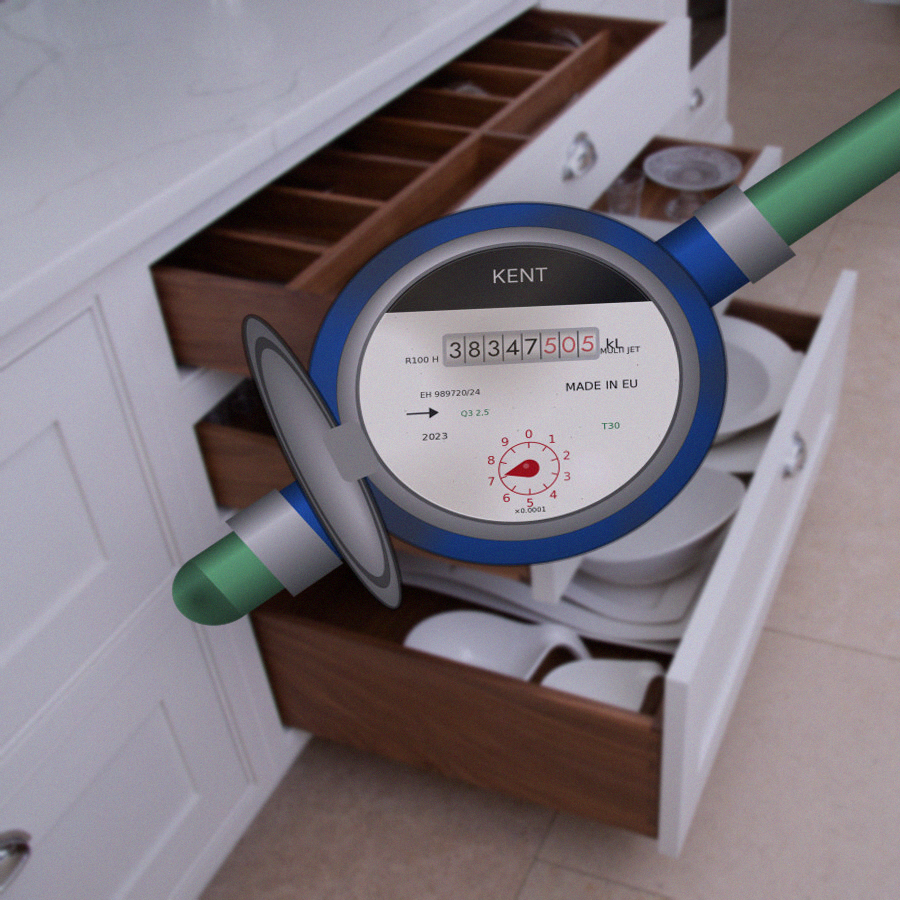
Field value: 38347.5057 kL
